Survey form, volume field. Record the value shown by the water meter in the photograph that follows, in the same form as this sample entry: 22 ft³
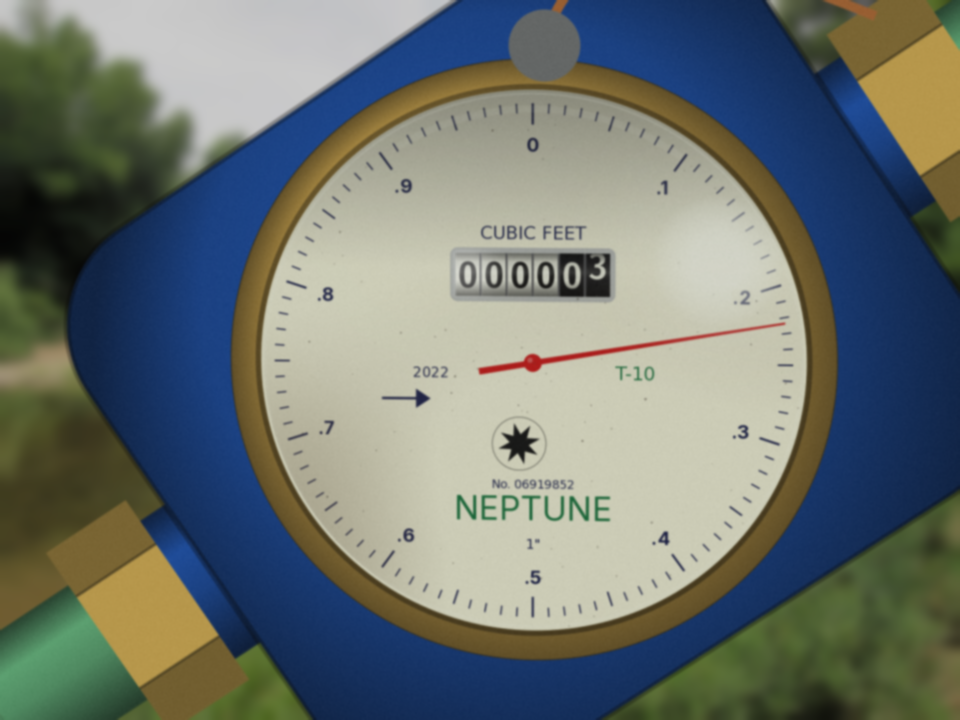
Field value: 3.22 ft³
